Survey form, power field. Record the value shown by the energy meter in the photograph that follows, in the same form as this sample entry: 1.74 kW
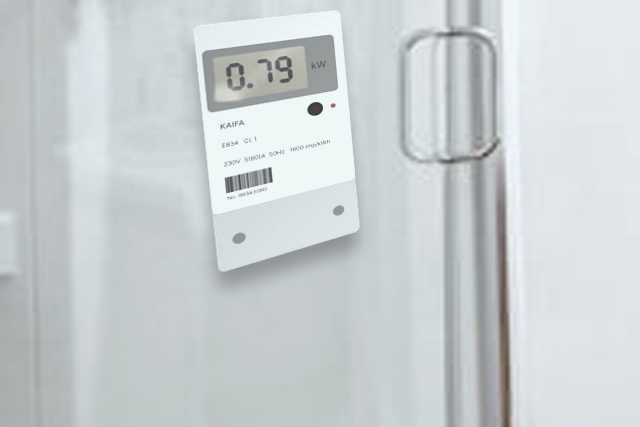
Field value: 0.79 kW
